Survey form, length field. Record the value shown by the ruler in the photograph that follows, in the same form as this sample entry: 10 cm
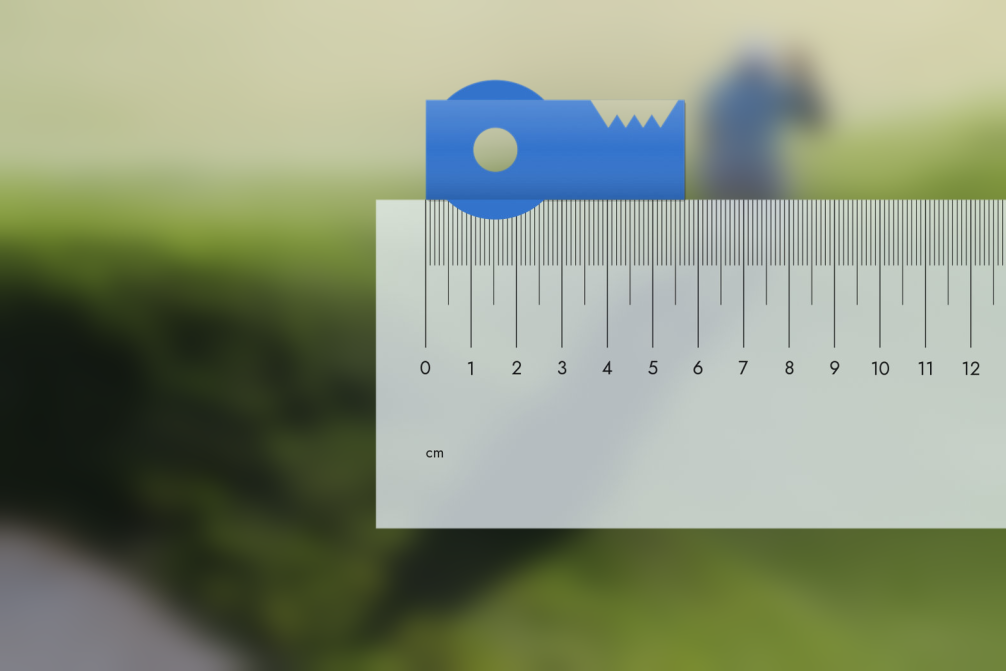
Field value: 5.7 cm
